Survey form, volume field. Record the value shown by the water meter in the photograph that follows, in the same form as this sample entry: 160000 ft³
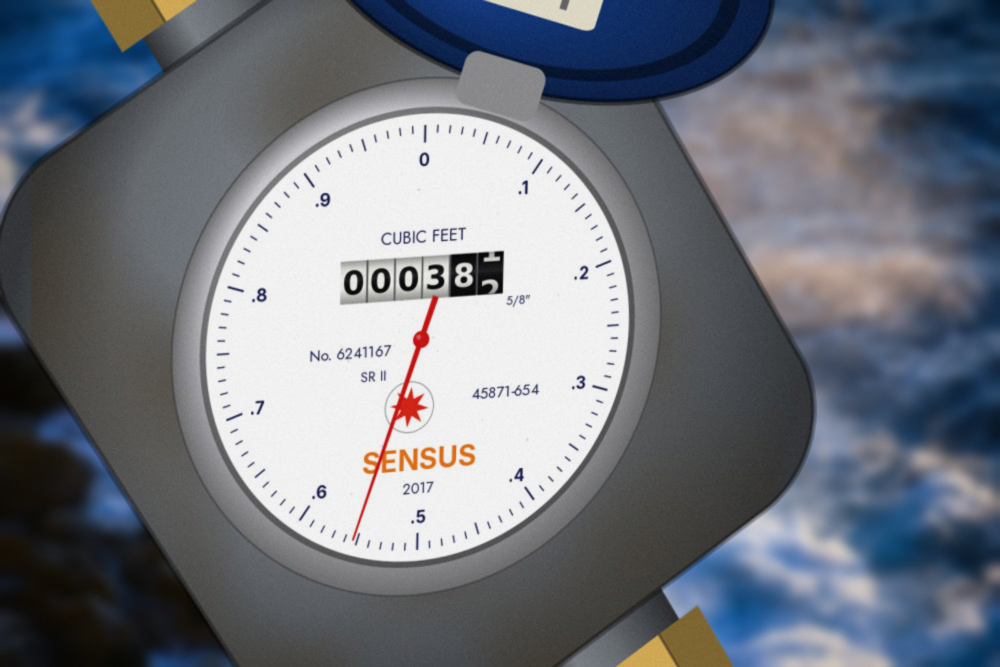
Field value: 381.55 ft³
